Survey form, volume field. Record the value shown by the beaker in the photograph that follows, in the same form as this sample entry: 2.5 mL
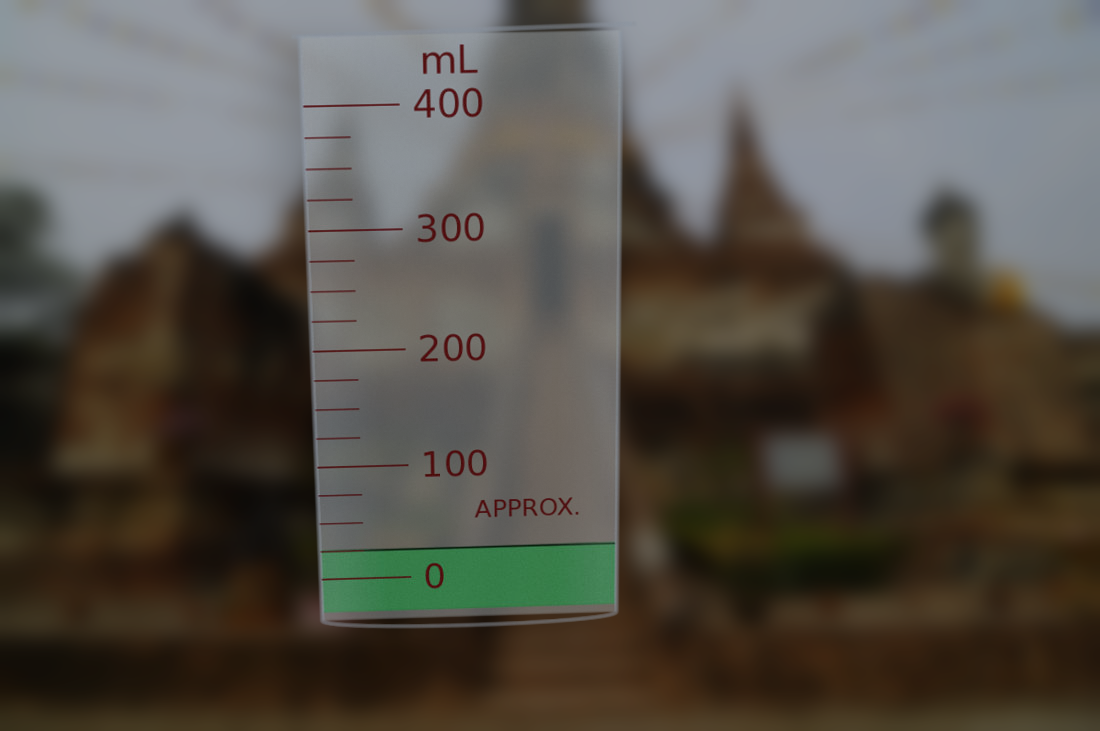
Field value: 25 mL
